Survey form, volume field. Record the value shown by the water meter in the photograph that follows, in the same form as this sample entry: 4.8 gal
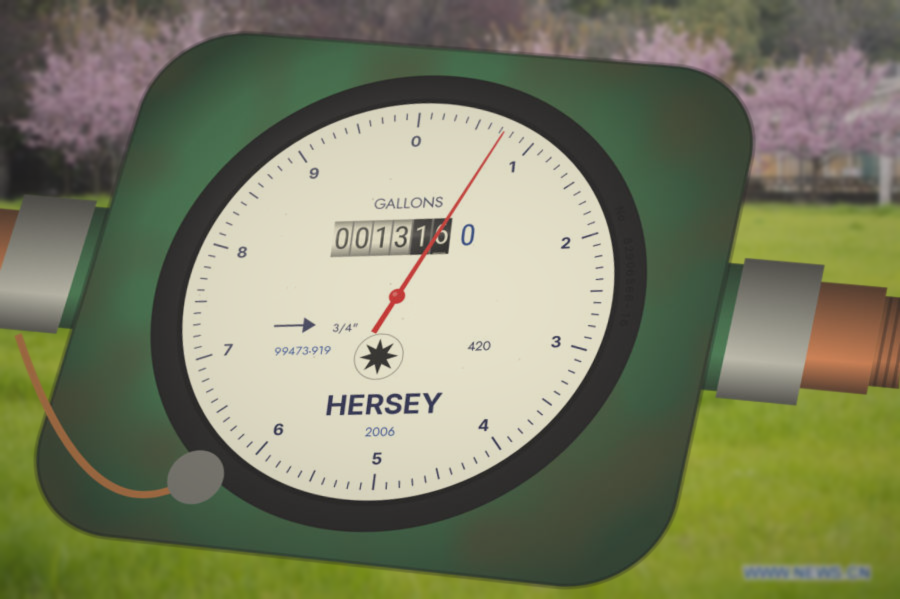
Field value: 13160.7 gal
